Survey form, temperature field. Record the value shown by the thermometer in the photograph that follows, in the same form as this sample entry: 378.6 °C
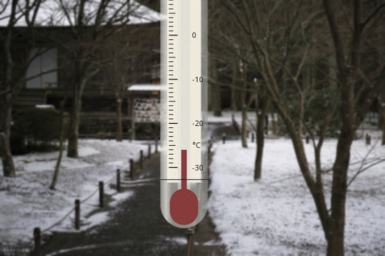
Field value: -26 °C
